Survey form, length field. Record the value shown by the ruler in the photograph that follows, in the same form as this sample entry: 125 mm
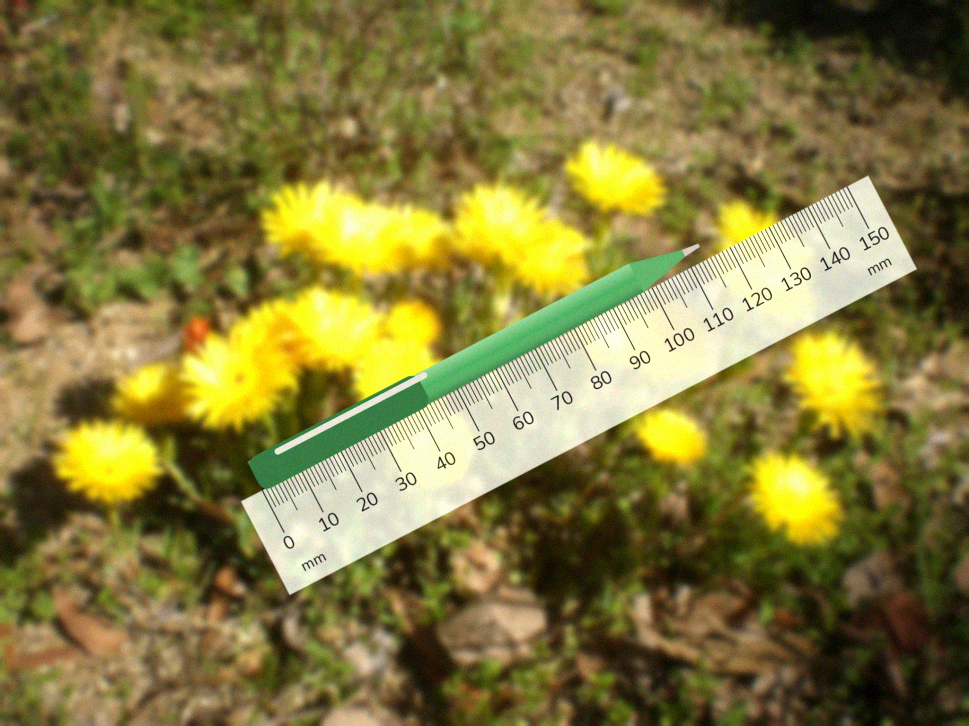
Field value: 114 mm
